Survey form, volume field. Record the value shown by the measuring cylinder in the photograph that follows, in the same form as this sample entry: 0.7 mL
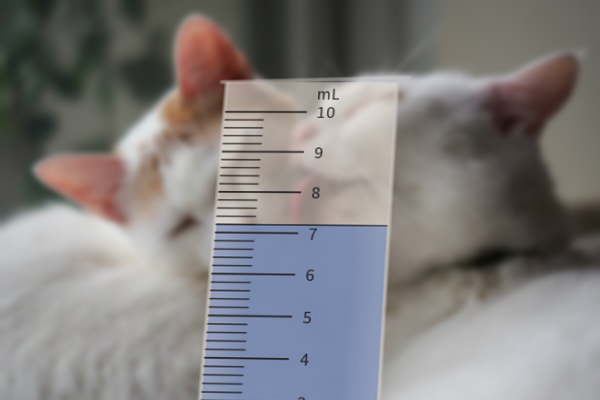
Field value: 7.2 mL
